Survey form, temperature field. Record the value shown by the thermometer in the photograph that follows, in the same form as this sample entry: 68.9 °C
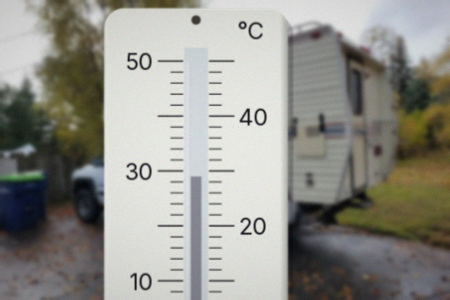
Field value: 29 °C
